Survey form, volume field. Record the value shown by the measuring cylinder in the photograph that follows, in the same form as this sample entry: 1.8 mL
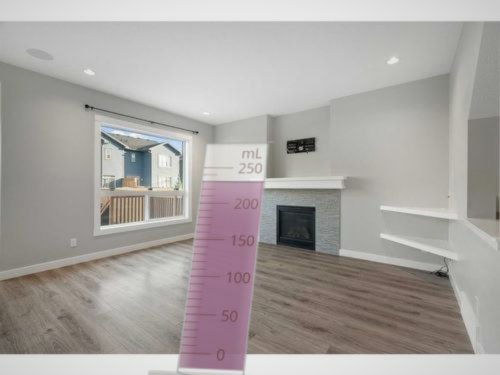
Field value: 230 mL
